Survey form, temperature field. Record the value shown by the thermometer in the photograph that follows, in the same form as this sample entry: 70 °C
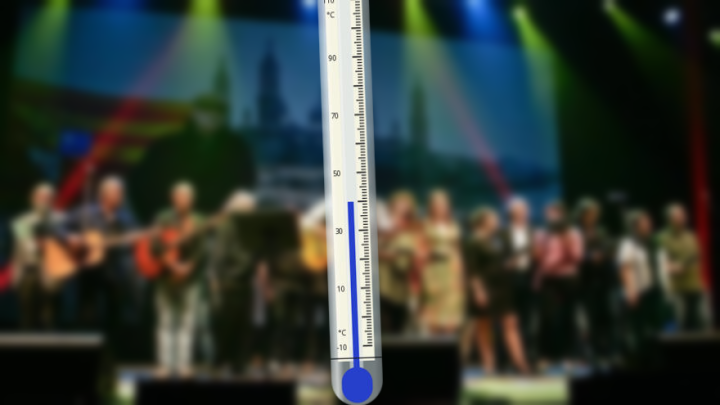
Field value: 40 °C
